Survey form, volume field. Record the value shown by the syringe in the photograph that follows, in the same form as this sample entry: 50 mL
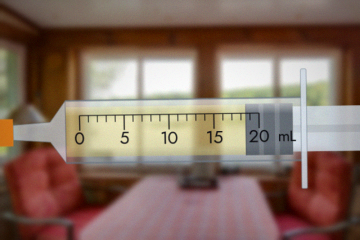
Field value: 18.5 mL
